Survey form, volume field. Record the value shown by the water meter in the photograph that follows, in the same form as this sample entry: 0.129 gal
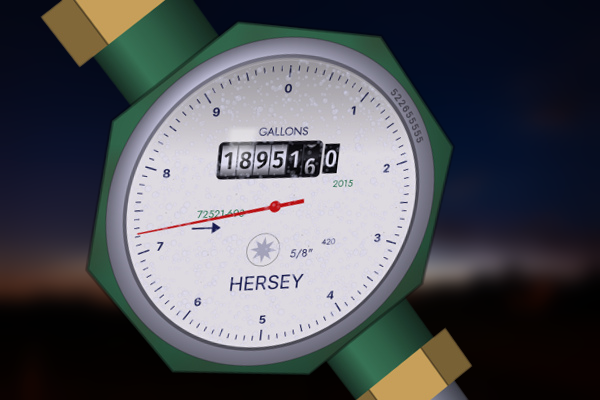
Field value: 1895157.2 gal
